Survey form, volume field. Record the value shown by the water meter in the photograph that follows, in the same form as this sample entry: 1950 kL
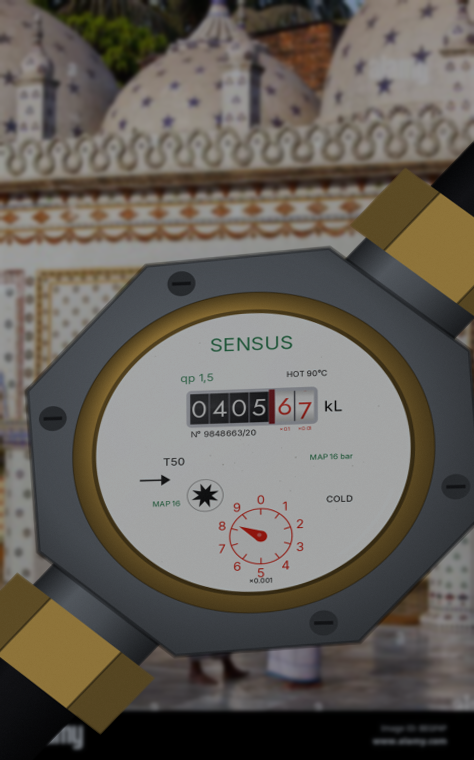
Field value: 405.668 kL
